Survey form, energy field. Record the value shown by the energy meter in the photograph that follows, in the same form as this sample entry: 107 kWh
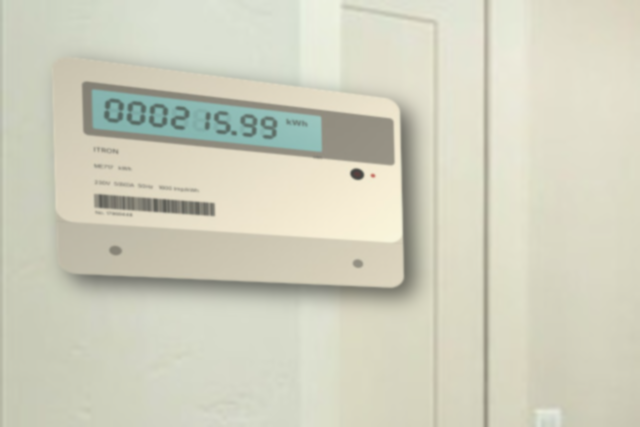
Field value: 215.99 kWh
